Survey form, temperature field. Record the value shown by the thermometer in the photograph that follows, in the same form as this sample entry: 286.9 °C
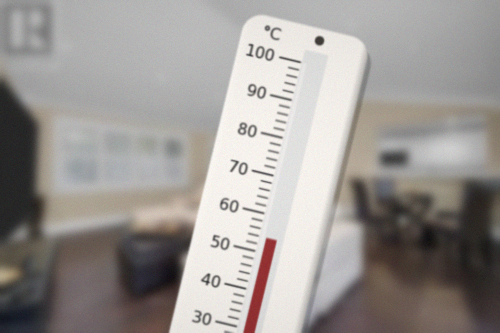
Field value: 54 °C
